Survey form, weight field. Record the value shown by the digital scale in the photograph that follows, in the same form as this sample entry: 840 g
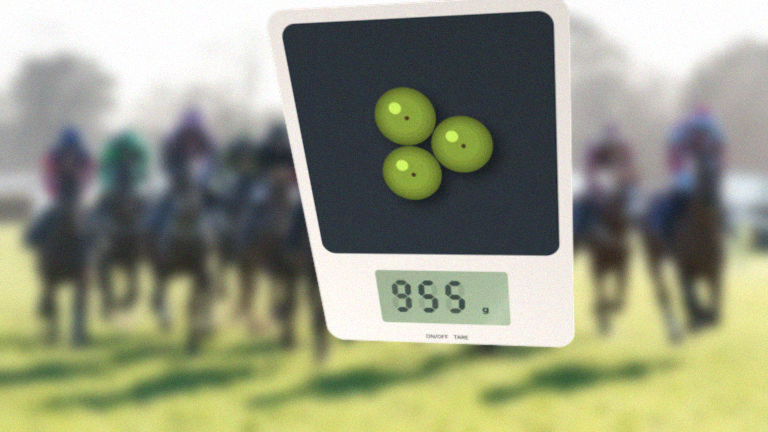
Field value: 955 g
